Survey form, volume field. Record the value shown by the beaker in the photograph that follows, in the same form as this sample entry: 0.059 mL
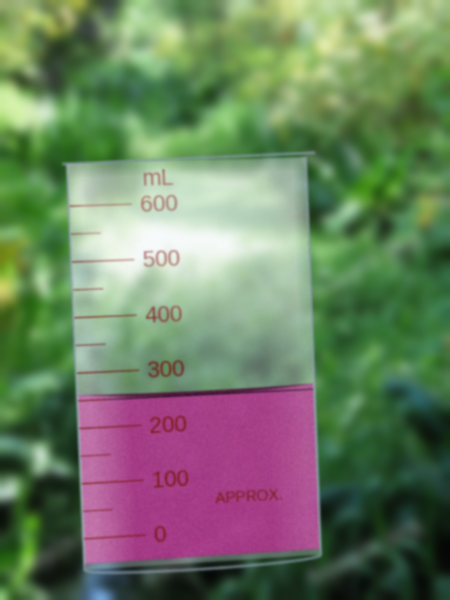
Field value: 250 mL
